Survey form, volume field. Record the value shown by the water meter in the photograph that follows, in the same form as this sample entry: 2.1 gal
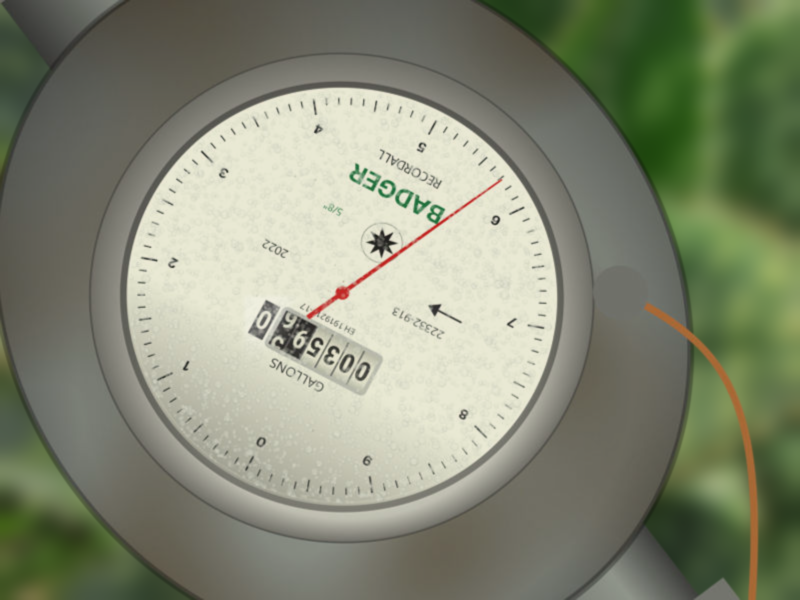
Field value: 35955.7 gal
